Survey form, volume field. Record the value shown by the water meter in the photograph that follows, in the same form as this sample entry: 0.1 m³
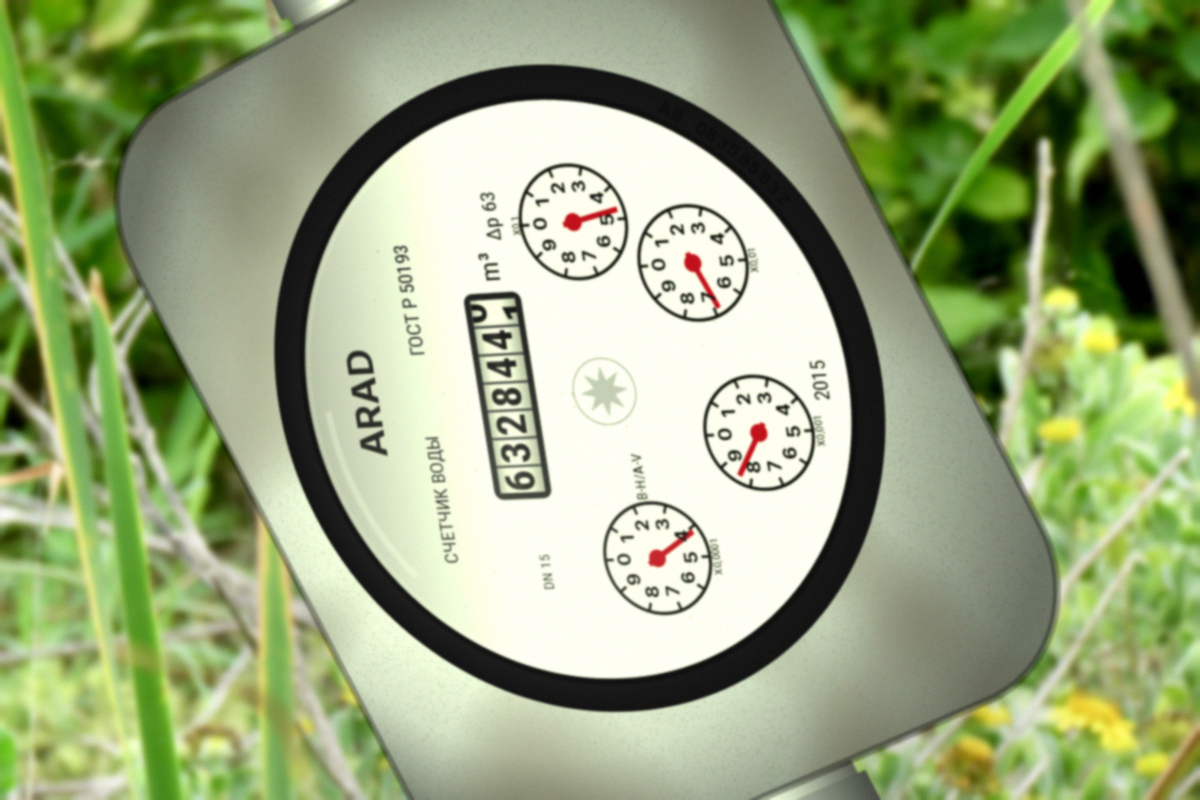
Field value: 6328440.4684 m³
